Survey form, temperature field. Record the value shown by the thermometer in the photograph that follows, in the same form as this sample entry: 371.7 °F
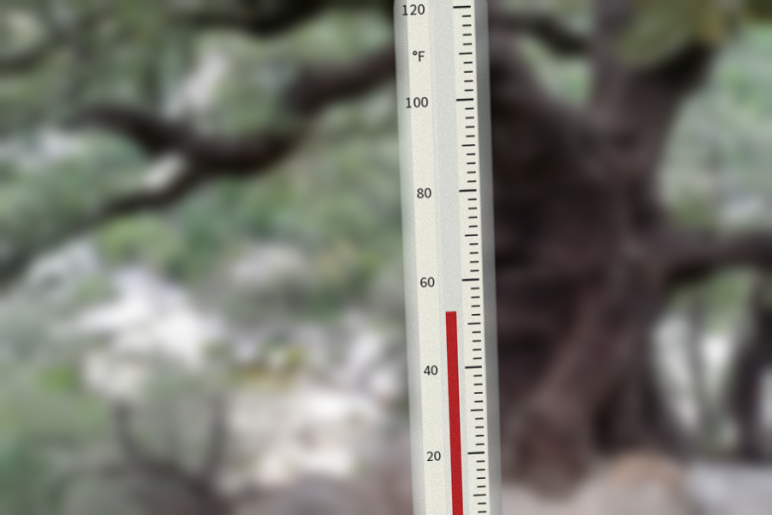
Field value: 53 °F
